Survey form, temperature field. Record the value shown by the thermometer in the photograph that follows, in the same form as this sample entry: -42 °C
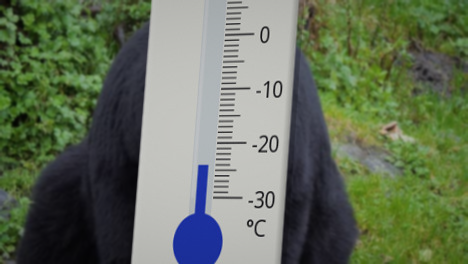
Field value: -24 °C
